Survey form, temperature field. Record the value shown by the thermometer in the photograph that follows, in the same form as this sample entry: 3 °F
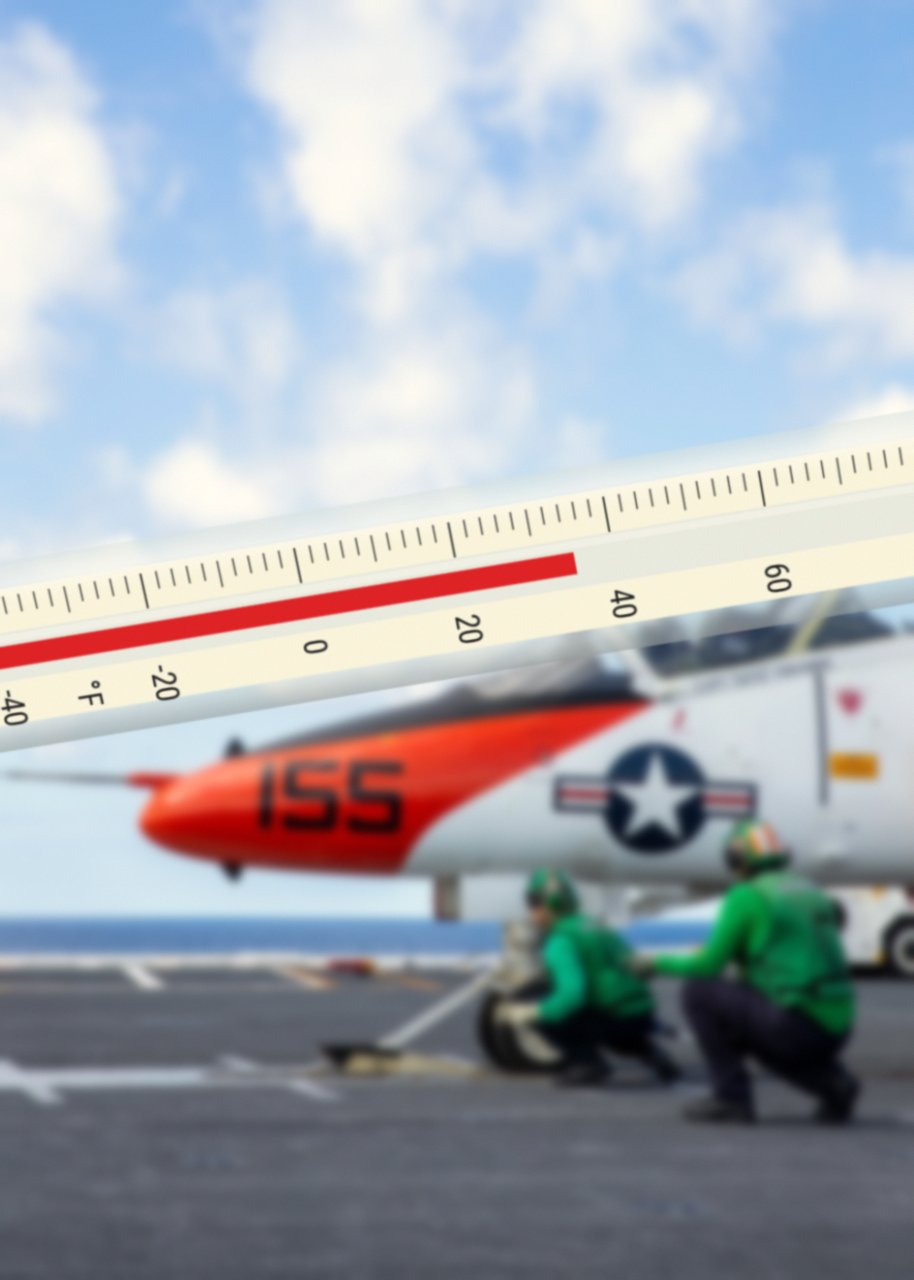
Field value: 35 °F
